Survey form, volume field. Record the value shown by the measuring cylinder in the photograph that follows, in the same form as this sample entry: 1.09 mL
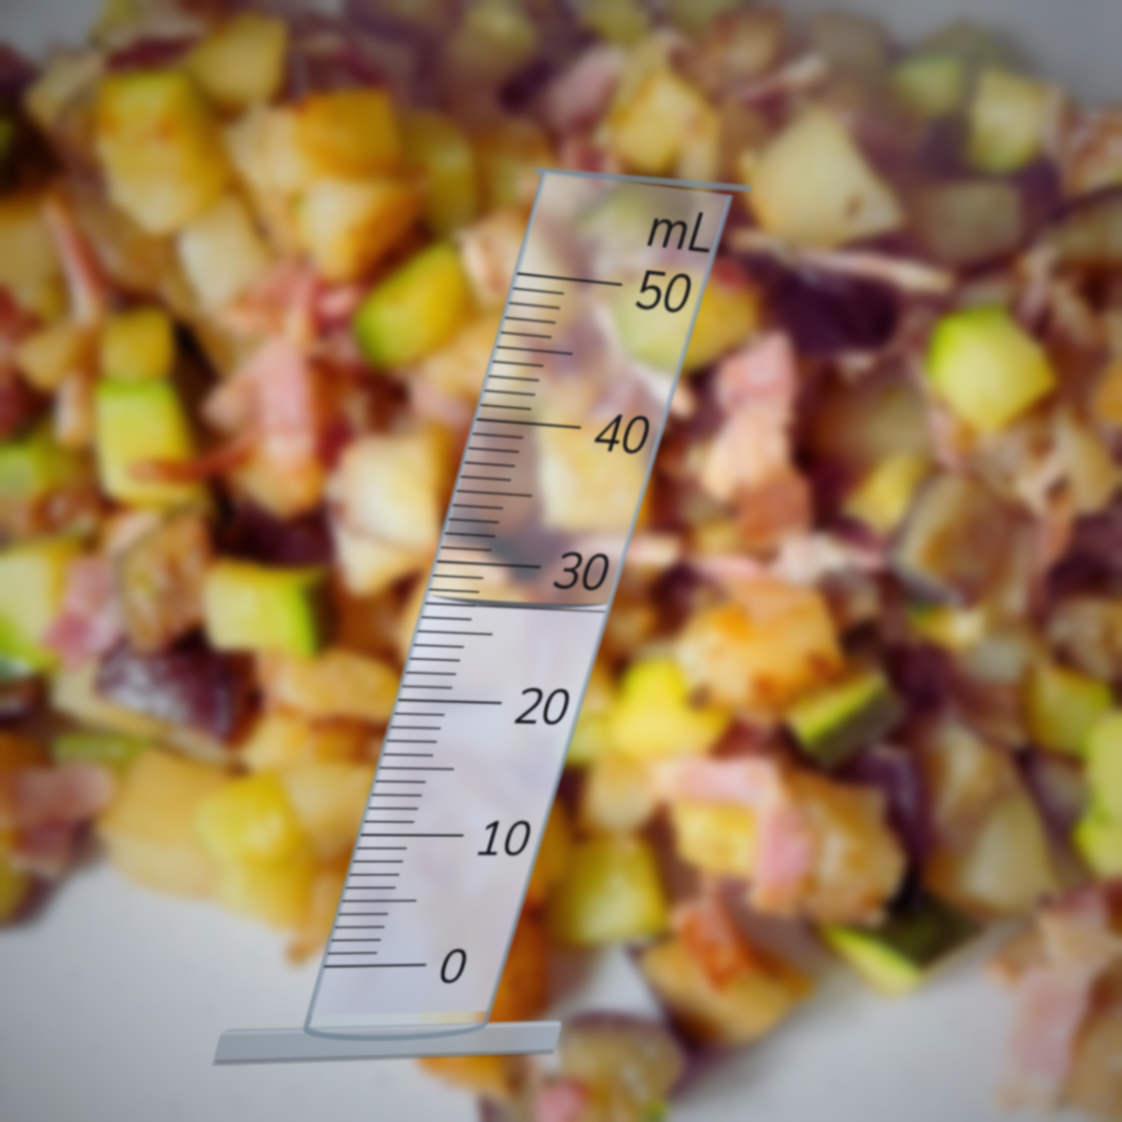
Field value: 27 mL
